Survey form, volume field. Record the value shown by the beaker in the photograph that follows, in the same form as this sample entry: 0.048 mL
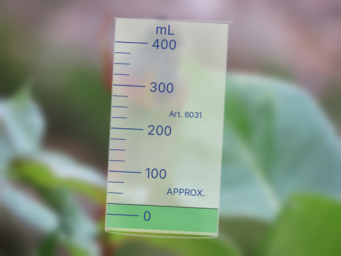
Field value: 25 mL
